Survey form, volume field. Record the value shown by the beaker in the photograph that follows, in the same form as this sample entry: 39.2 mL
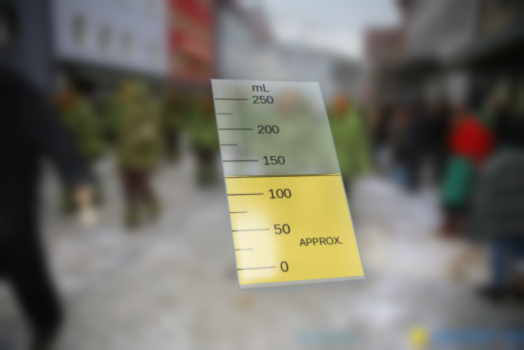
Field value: 125 mL
